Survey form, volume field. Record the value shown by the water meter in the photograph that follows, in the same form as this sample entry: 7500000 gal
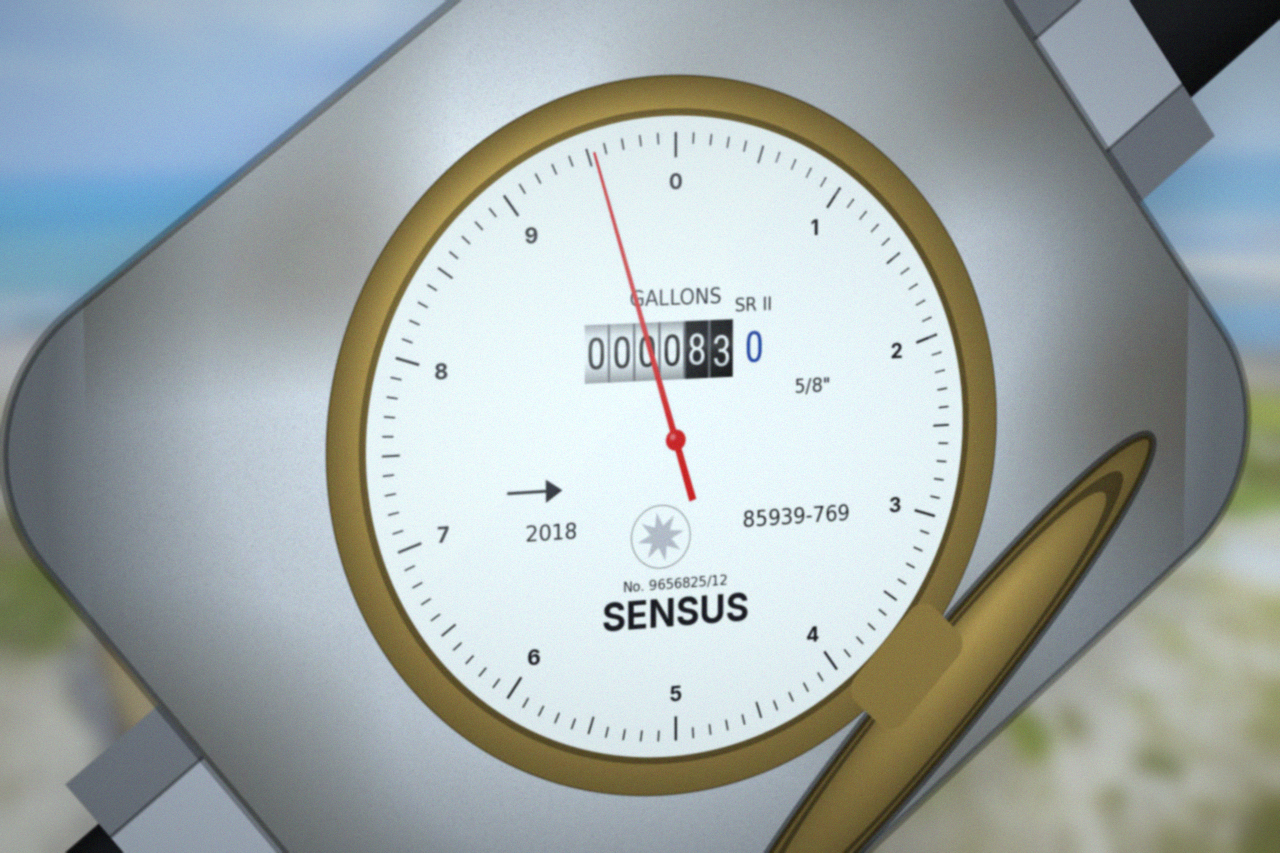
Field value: 829.5 gal
